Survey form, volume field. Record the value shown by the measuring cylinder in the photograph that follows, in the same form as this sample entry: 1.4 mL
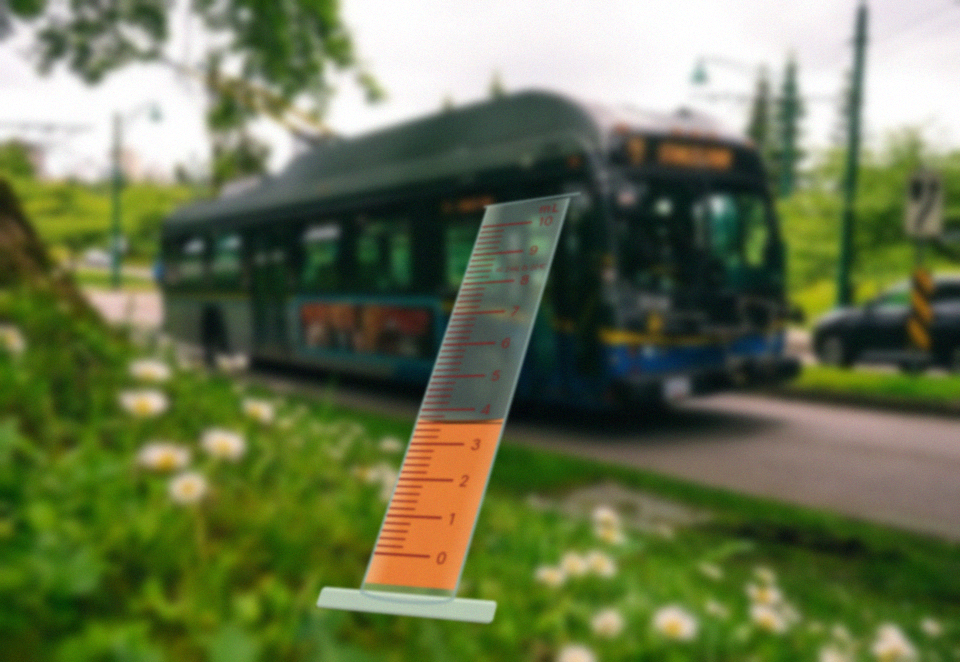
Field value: 3.6 mL
